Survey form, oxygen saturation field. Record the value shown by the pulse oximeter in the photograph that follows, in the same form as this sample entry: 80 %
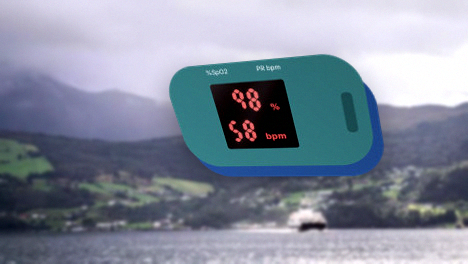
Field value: 98 %
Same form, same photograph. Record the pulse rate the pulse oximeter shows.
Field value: 58 bpm
